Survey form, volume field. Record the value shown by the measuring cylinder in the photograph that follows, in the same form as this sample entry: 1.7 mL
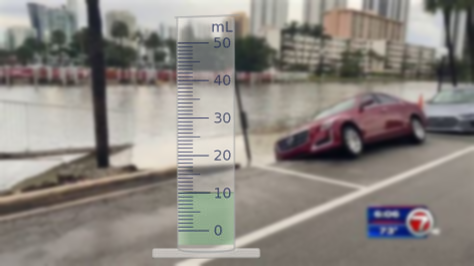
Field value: 10 mL
